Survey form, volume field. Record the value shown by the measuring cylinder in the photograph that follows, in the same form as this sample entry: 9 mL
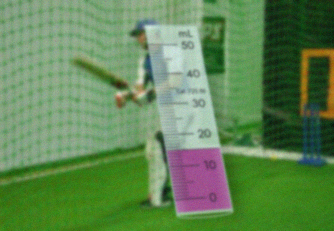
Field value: 15 mL
